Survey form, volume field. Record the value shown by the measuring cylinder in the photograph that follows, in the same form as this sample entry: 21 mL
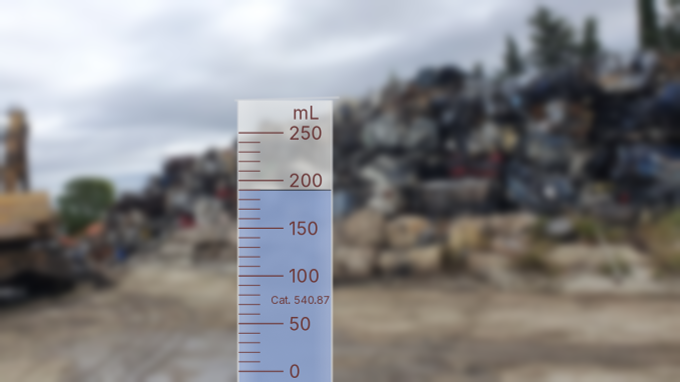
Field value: 190 mL
